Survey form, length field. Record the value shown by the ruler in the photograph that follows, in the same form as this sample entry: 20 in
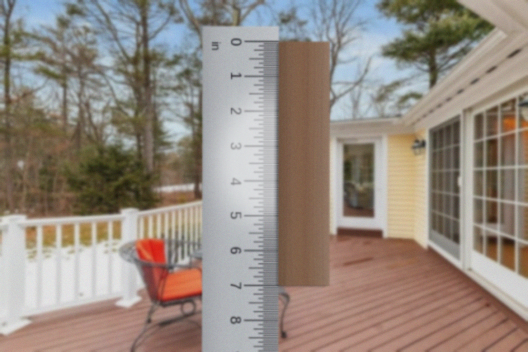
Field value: 7 in
